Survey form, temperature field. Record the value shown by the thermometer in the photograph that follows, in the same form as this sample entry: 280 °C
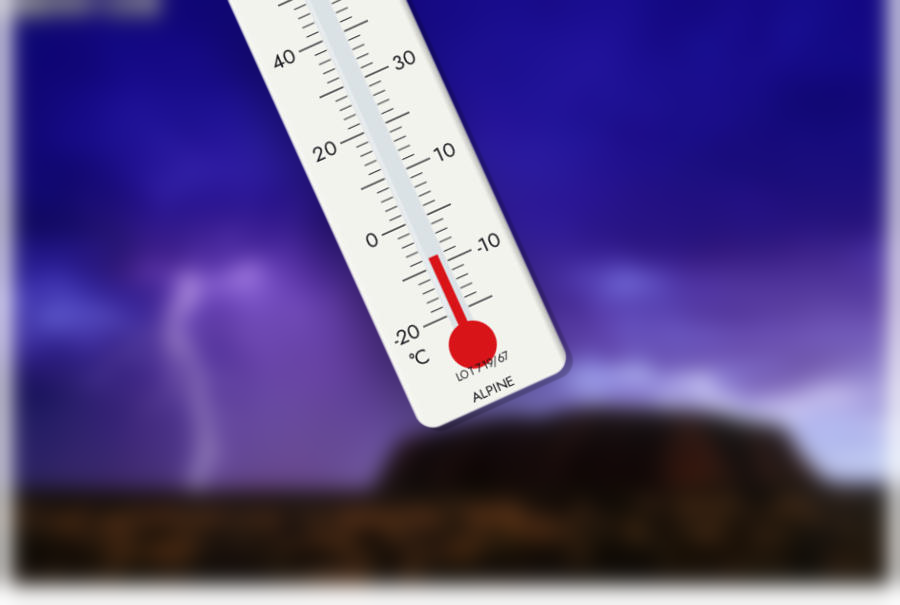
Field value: -8 °C
